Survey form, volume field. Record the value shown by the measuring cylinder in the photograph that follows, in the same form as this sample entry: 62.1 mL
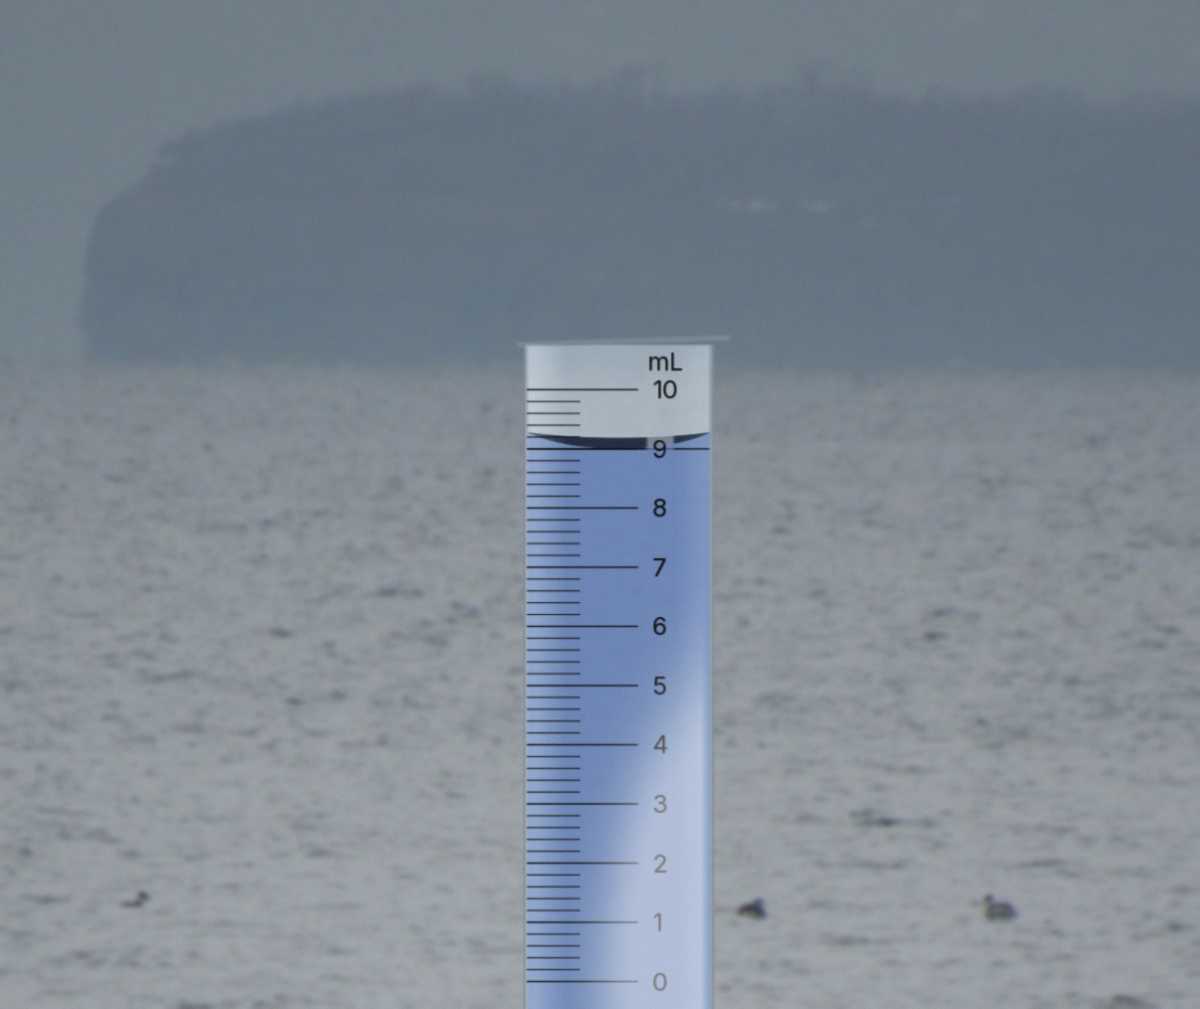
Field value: 9 mL
